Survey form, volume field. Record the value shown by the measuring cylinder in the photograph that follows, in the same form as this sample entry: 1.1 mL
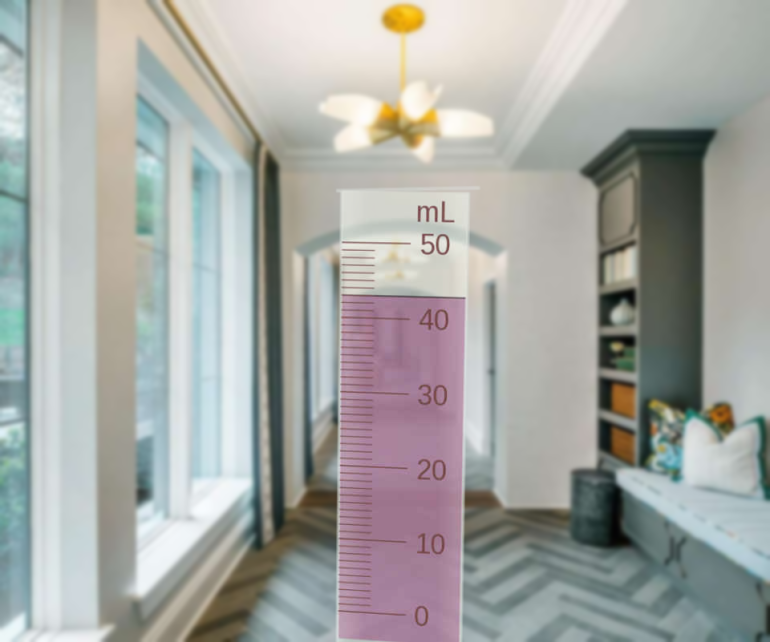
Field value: 43 mL
